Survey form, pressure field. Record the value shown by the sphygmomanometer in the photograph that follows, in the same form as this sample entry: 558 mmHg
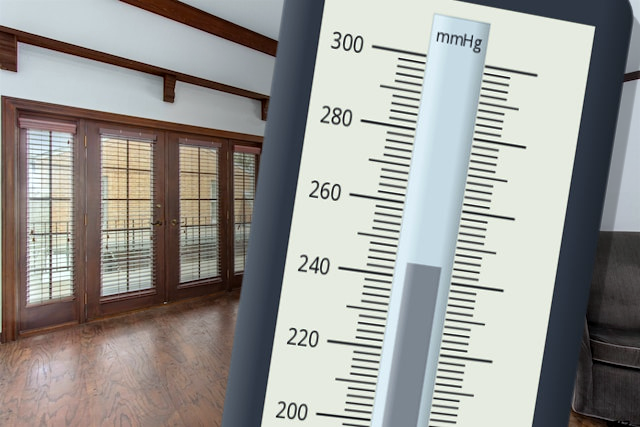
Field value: 244 mmHg
